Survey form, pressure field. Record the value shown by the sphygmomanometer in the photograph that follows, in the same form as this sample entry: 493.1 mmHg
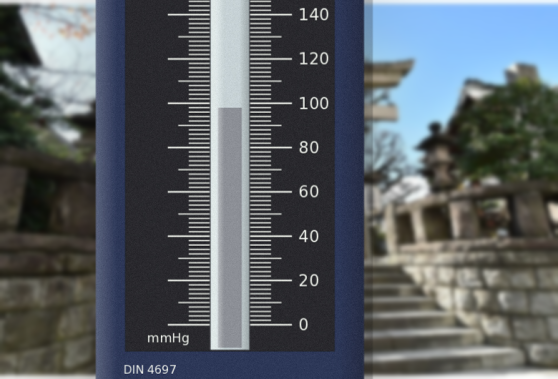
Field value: 98 mmHg
